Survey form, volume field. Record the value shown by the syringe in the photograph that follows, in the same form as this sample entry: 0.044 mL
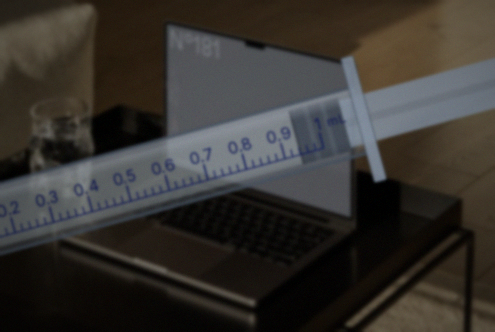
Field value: 0.94 mL
